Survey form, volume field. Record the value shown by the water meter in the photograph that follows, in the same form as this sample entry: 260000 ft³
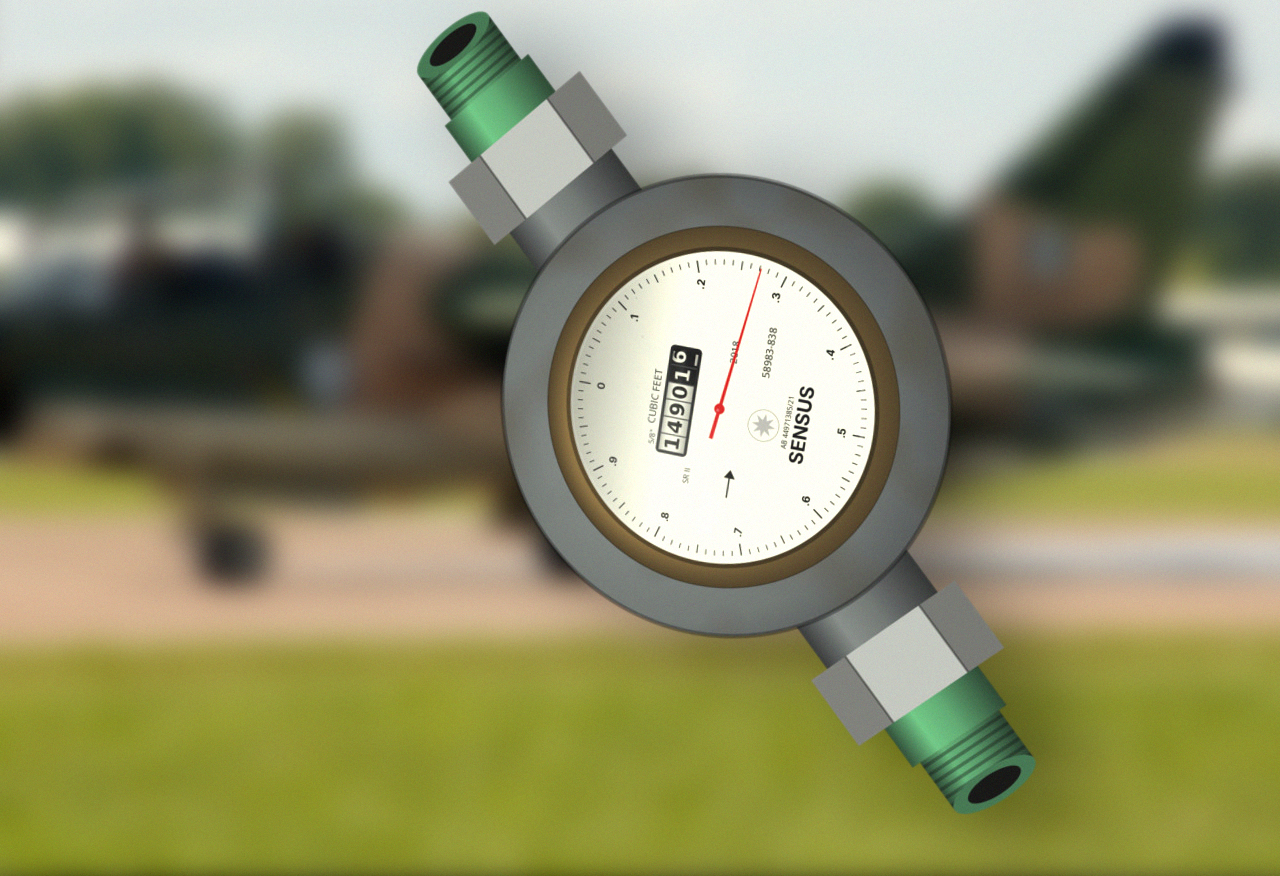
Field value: 149016.27 ft³
